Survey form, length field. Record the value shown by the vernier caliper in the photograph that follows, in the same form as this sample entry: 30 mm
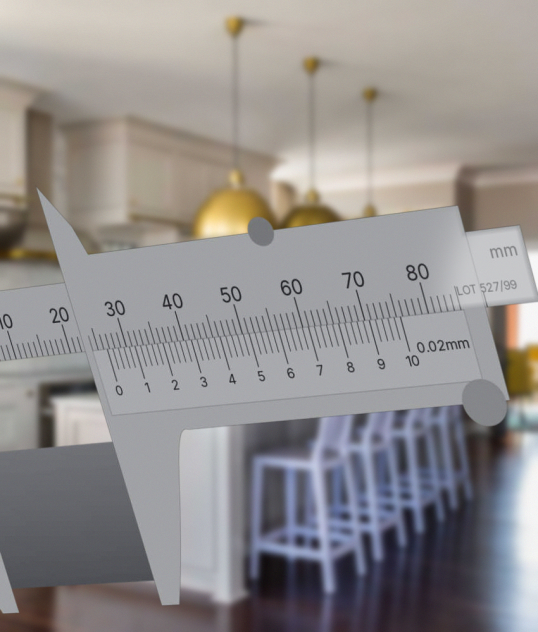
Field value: 26.6 mm
